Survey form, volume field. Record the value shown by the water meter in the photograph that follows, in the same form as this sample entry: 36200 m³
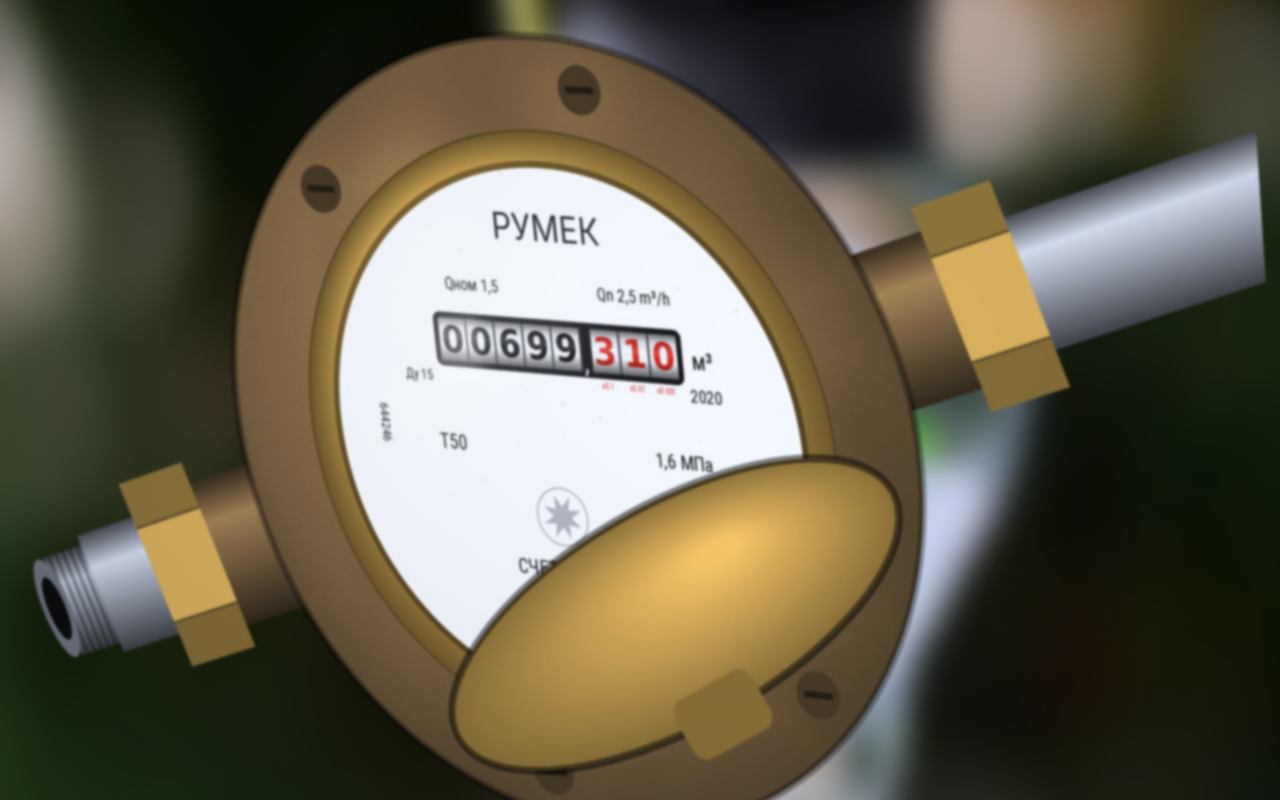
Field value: 699.310 m³
